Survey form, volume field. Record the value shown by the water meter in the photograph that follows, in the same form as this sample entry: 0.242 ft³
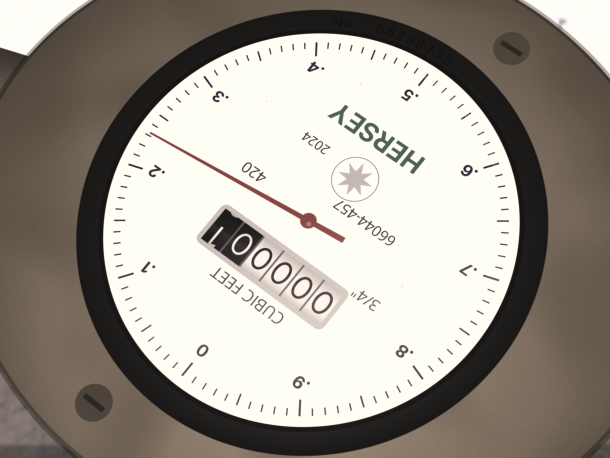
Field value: 1.23 ft³
